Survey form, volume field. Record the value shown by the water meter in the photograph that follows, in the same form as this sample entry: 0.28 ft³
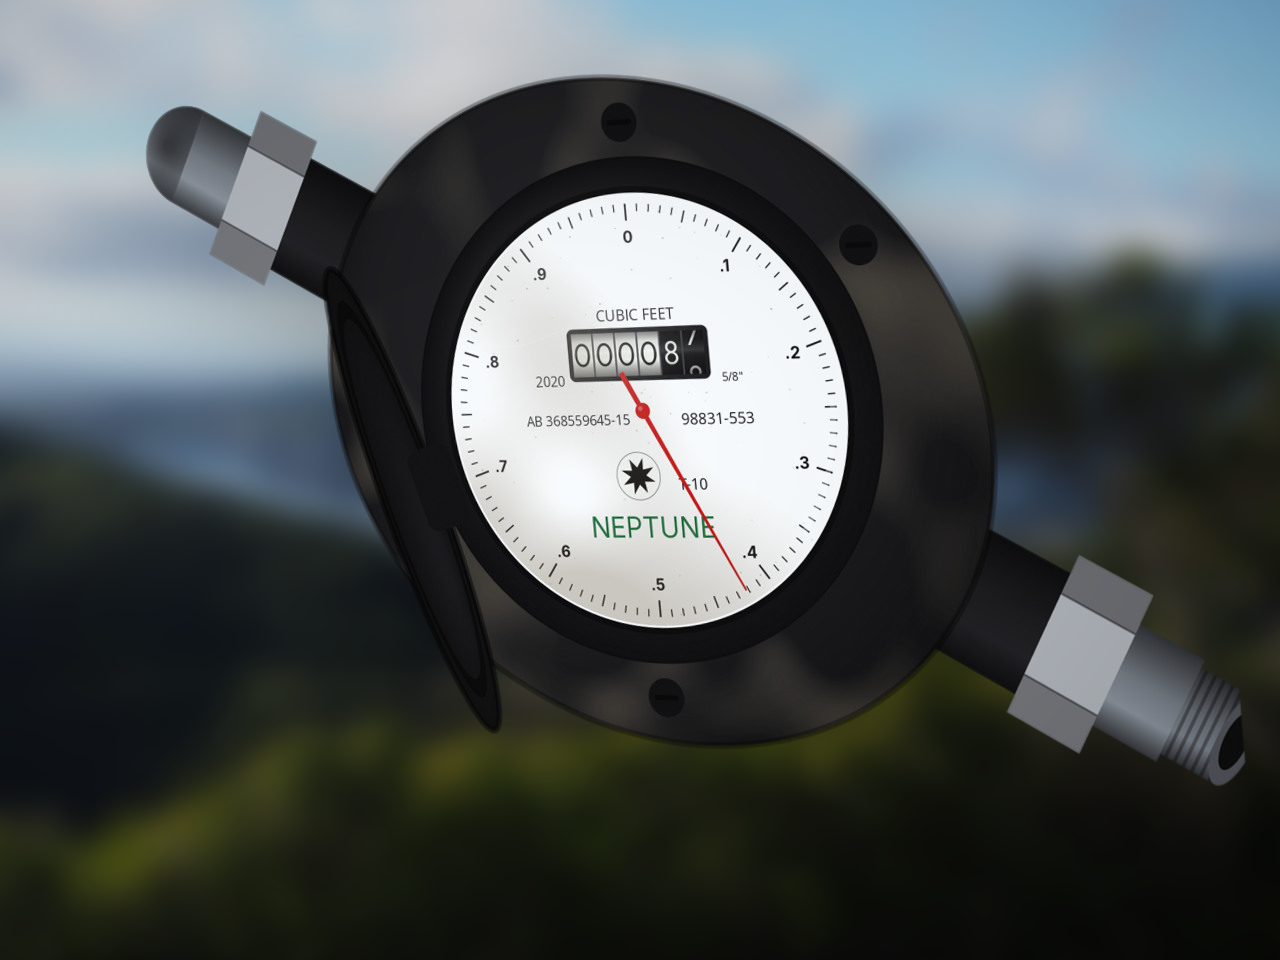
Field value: 87.42 ft³
